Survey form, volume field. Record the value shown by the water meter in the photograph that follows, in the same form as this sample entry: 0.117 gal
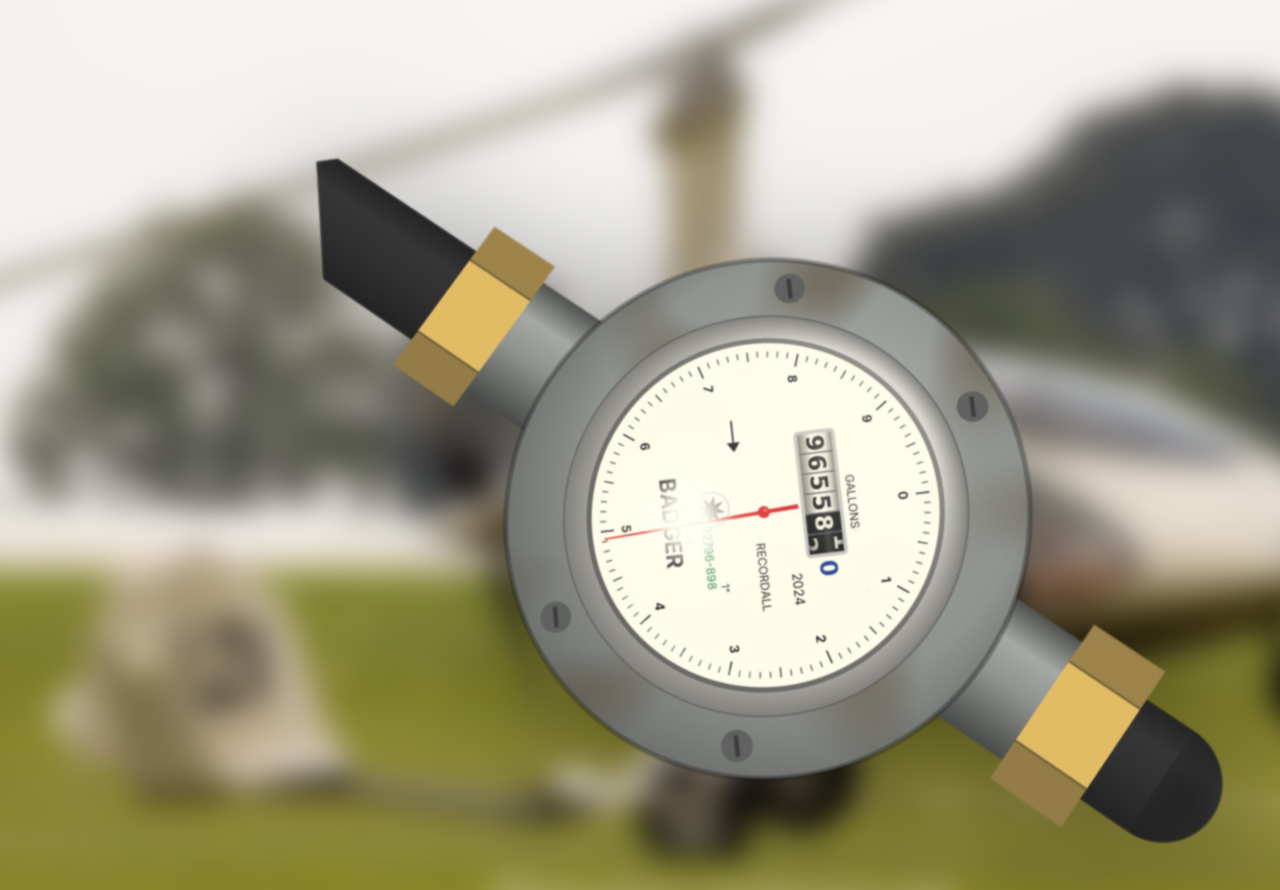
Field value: 9655814.9 gal
